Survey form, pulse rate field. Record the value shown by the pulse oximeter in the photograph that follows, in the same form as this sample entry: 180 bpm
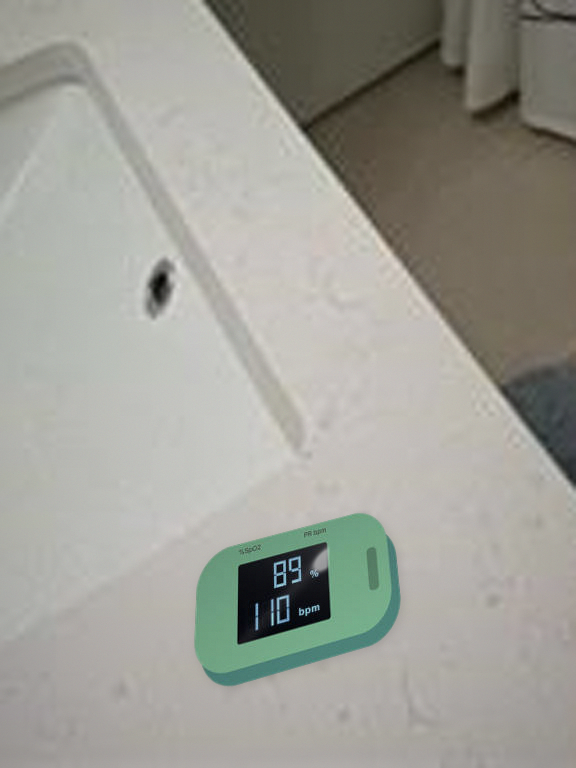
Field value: 110 bpm
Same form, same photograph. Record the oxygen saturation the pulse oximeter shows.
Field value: 89 %
